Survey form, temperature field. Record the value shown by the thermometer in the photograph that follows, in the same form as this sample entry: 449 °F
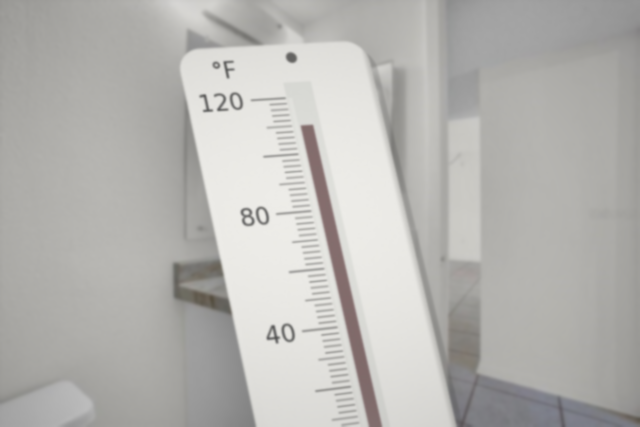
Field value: 110 °F
